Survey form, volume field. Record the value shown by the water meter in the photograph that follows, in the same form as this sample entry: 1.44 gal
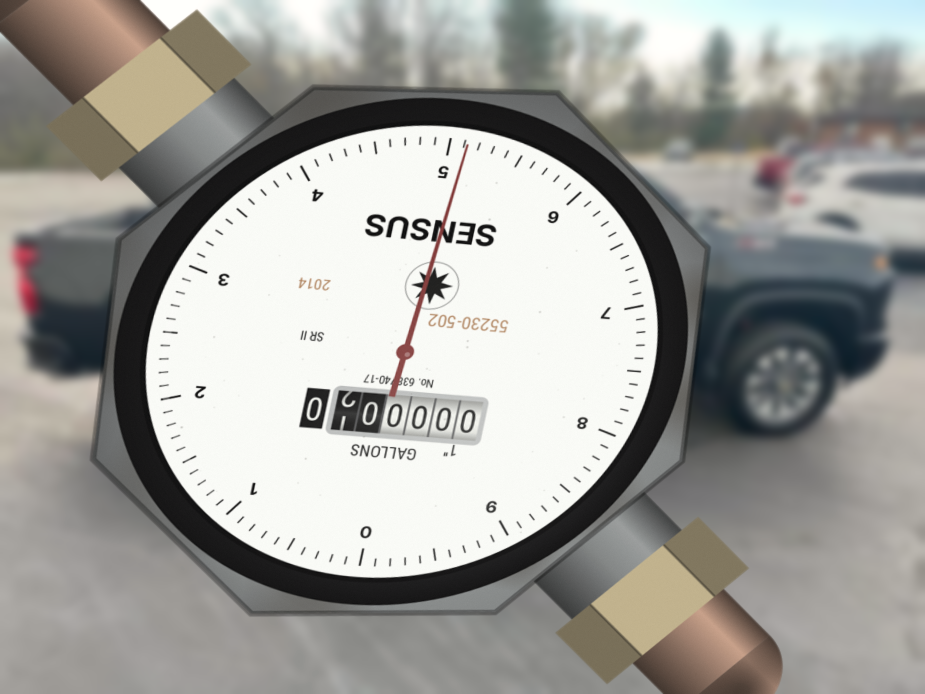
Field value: 15.1 gal
